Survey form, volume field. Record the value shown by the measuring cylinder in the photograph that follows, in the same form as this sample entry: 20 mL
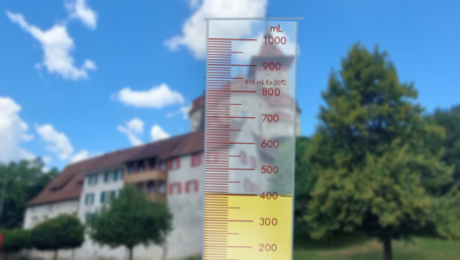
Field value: 400 mL
